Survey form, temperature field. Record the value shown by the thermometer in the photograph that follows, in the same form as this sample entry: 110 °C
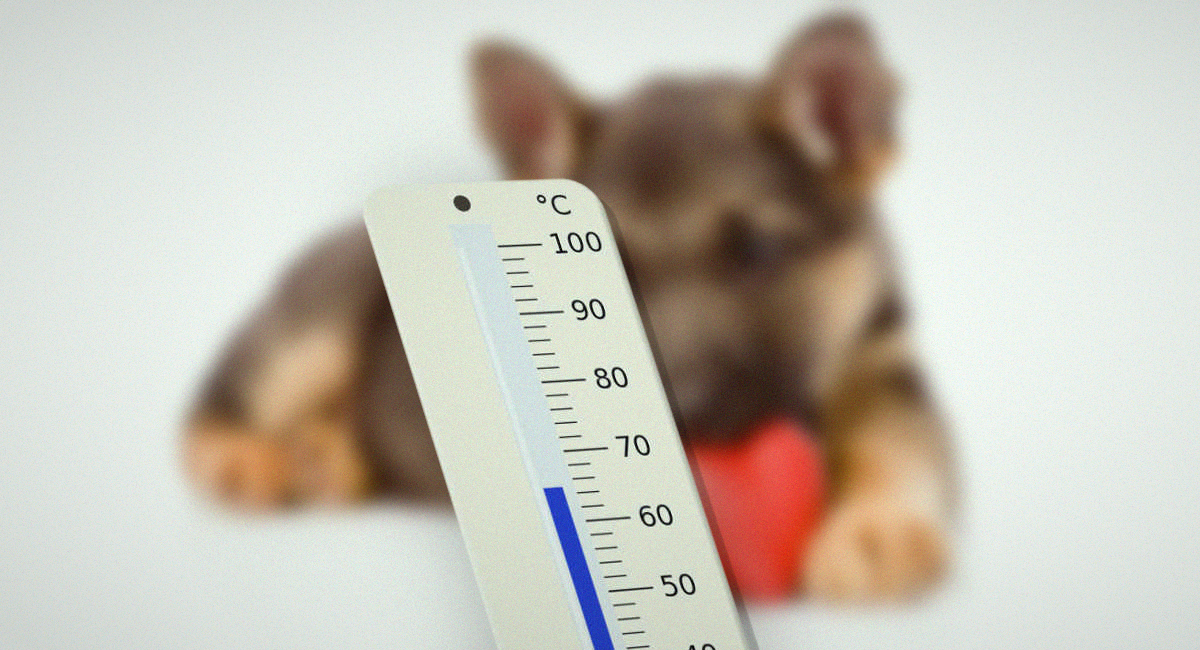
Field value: 65 °C
